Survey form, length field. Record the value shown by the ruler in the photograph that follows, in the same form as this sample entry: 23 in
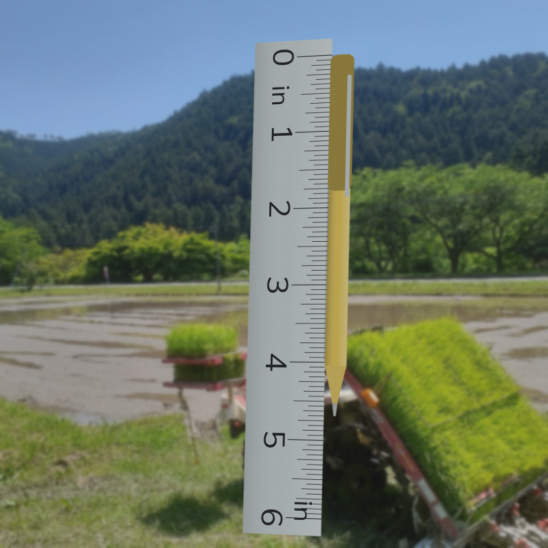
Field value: 4.6875 in
